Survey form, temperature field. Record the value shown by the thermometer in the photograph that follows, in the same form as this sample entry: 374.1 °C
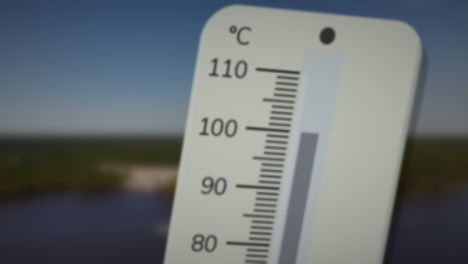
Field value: 100 °C
